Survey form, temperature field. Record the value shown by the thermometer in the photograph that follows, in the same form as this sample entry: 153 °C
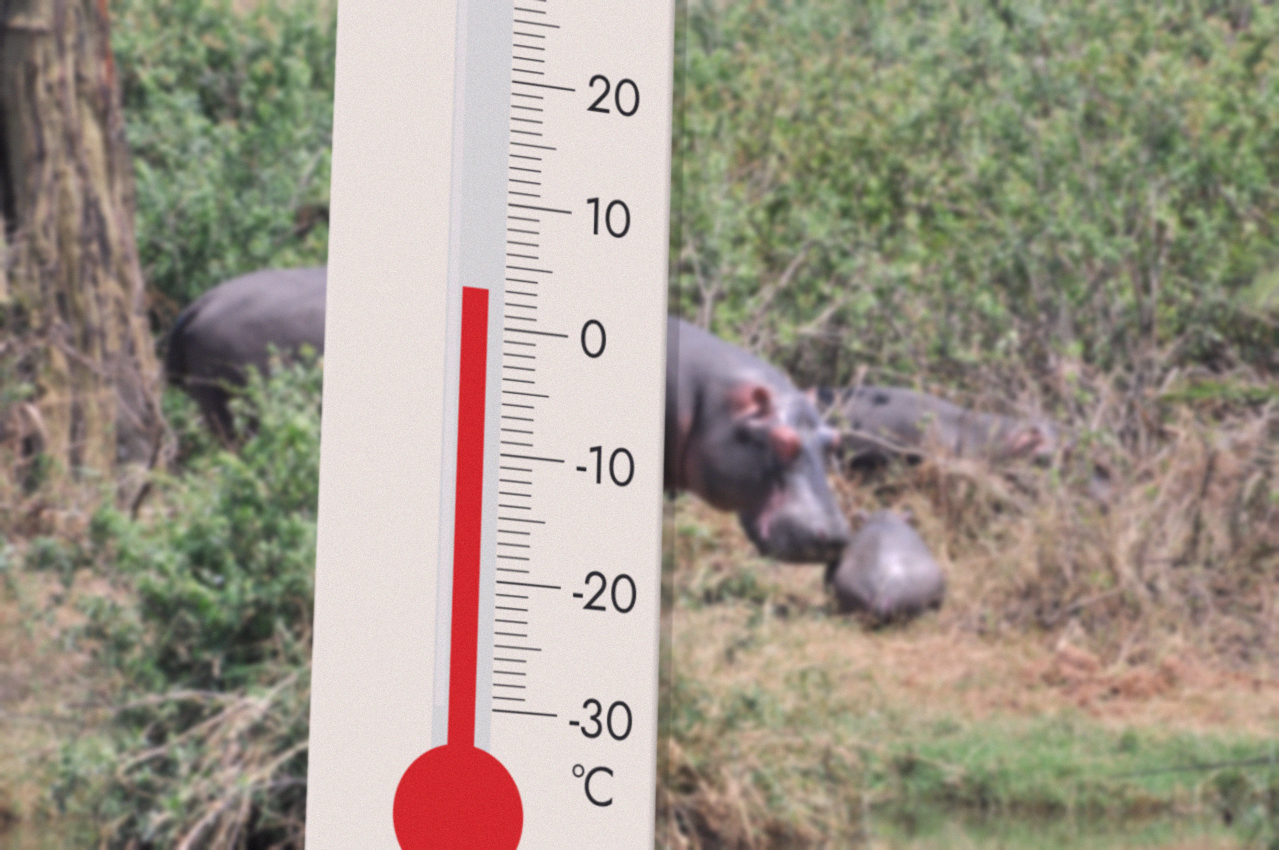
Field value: 3 °C
